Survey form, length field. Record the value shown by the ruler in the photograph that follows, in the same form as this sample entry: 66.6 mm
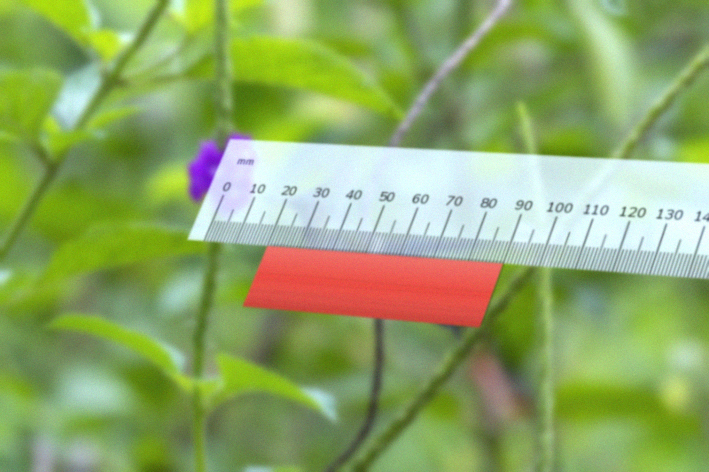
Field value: 70 mm
